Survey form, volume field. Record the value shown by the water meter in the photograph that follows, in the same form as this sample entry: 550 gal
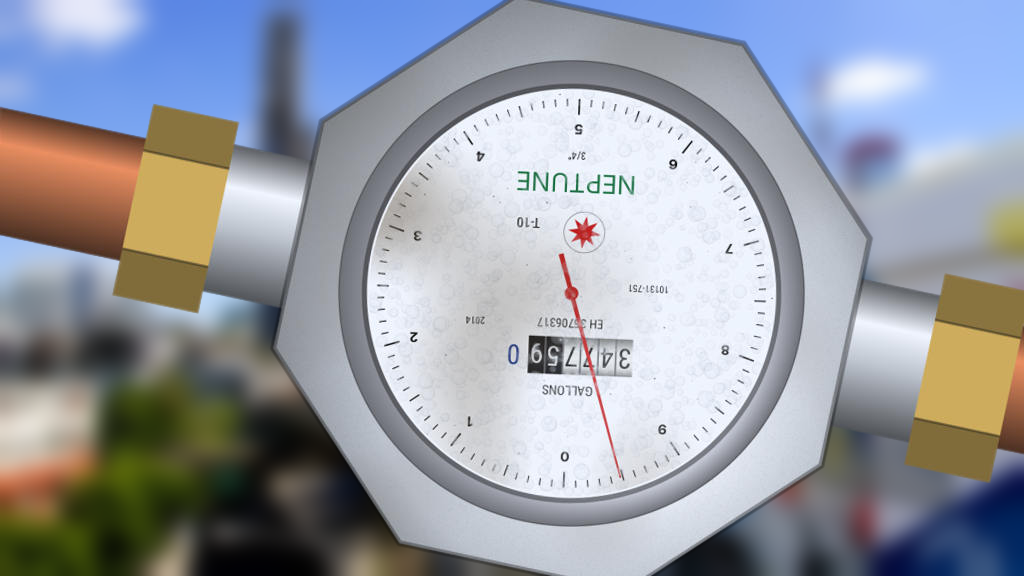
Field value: 3477589.5 gal
